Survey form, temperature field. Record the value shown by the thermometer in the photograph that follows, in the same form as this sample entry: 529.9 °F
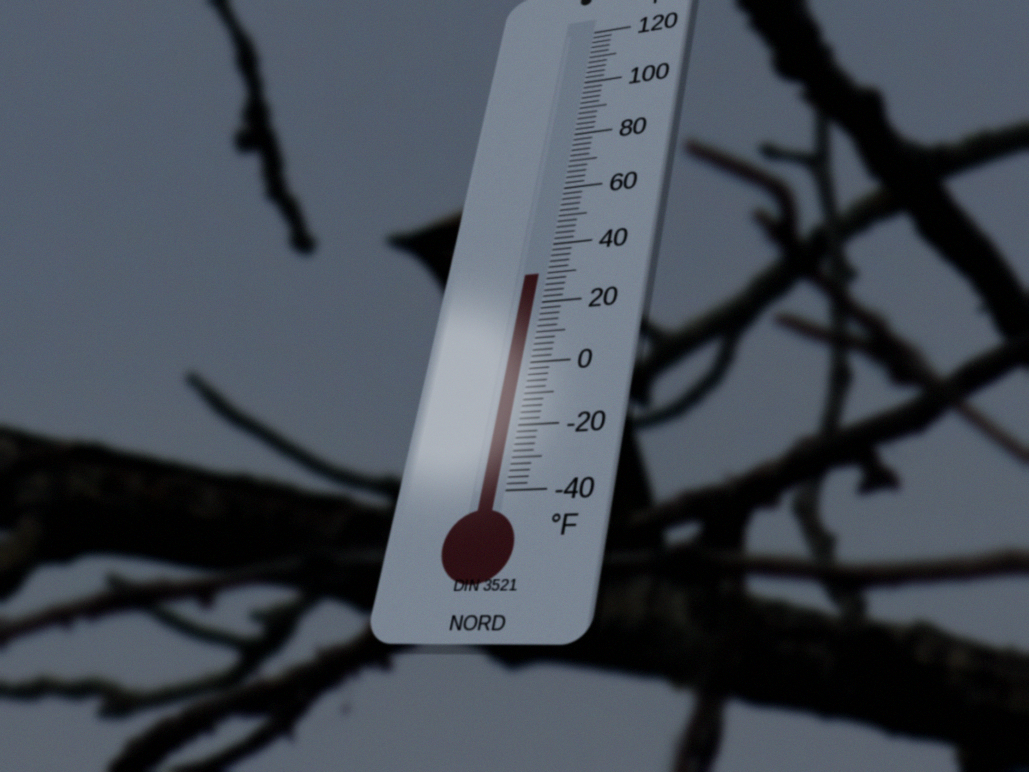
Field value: 30 °F
